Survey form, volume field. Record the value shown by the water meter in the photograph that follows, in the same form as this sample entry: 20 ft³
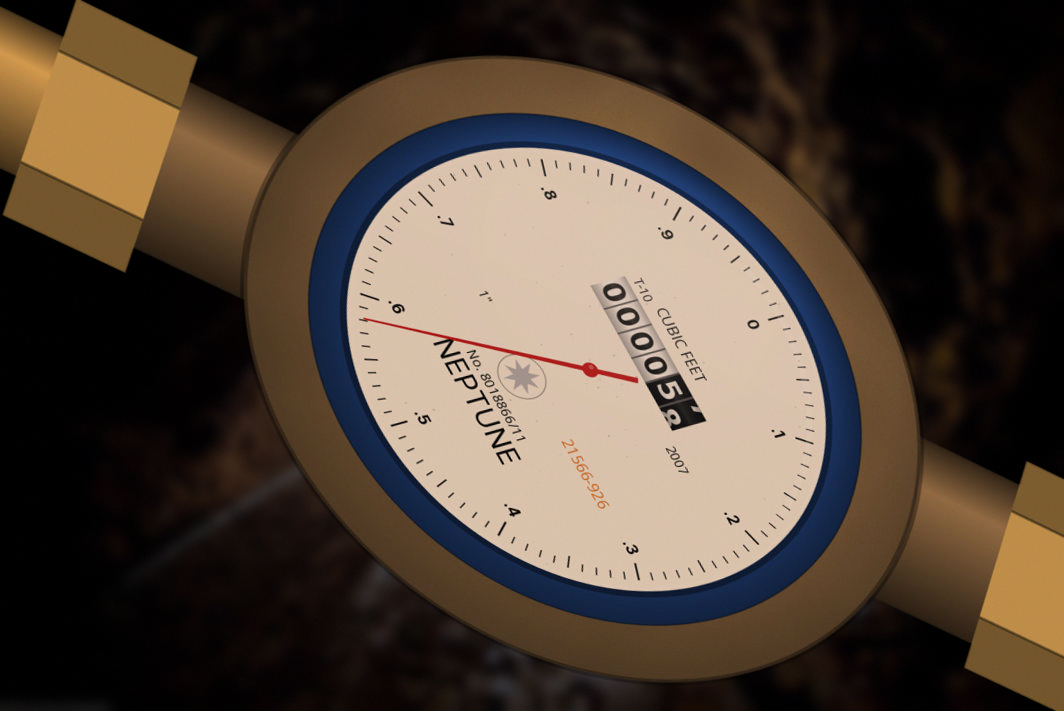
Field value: 57.58 ft³
